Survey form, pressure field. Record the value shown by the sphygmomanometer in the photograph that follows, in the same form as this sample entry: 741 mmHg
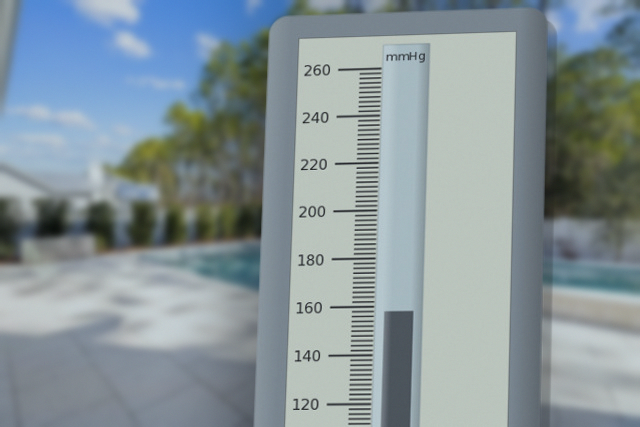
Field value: 158 mmHg
